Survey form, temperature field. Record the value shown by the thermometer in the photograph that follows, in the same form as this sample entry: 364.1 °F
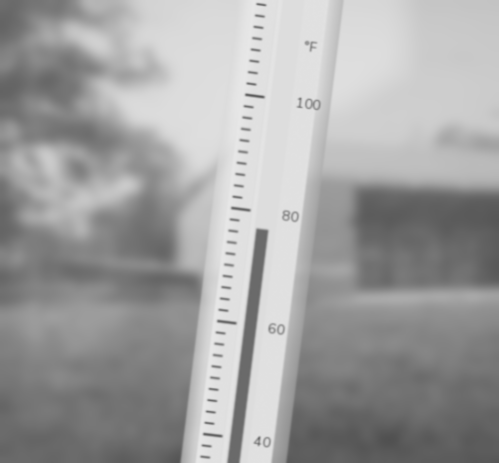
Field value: 77 °F
